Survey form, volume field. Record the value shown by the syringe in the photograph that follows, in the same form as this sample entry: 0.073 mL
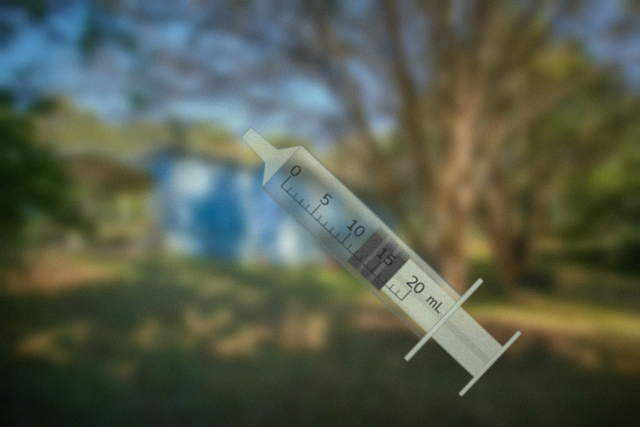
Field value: 12 mL
